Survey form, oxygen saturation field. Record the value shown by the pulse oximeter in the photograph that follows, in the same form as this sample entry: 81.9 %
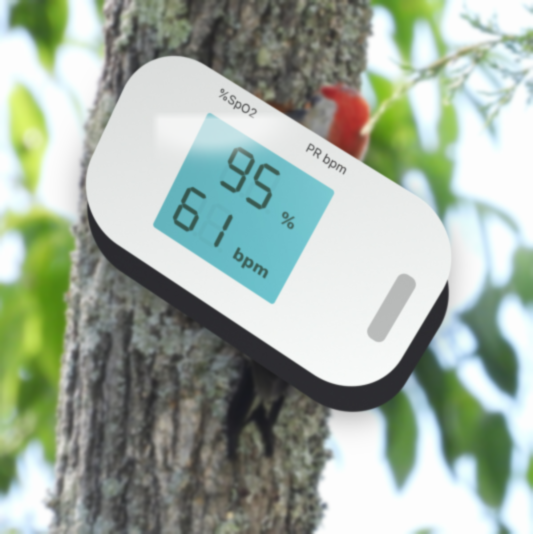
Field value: 95 %
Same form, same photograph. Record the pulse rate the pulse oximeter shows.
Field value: 61 bpm
